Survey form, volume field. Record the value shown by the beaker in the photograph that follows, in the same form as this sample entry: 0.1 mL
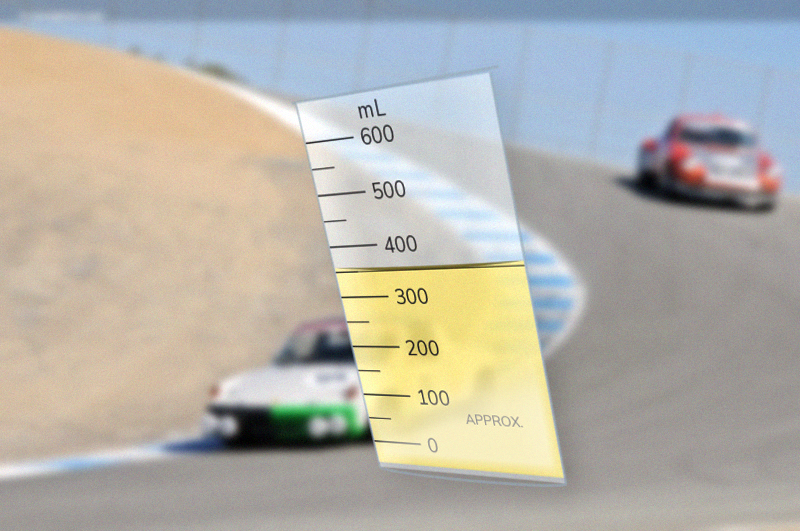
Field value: 350 mL
